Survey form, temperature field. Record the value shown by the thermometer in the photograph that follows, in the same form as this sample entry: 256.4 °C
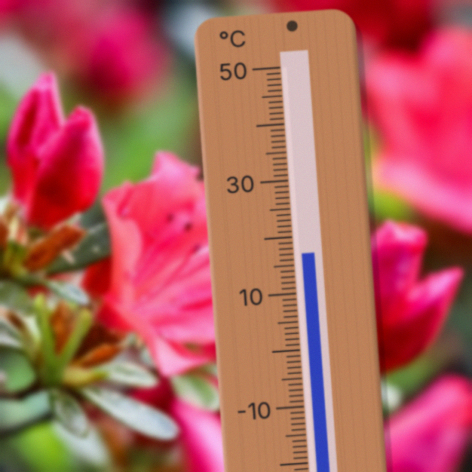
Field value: 17 °C
